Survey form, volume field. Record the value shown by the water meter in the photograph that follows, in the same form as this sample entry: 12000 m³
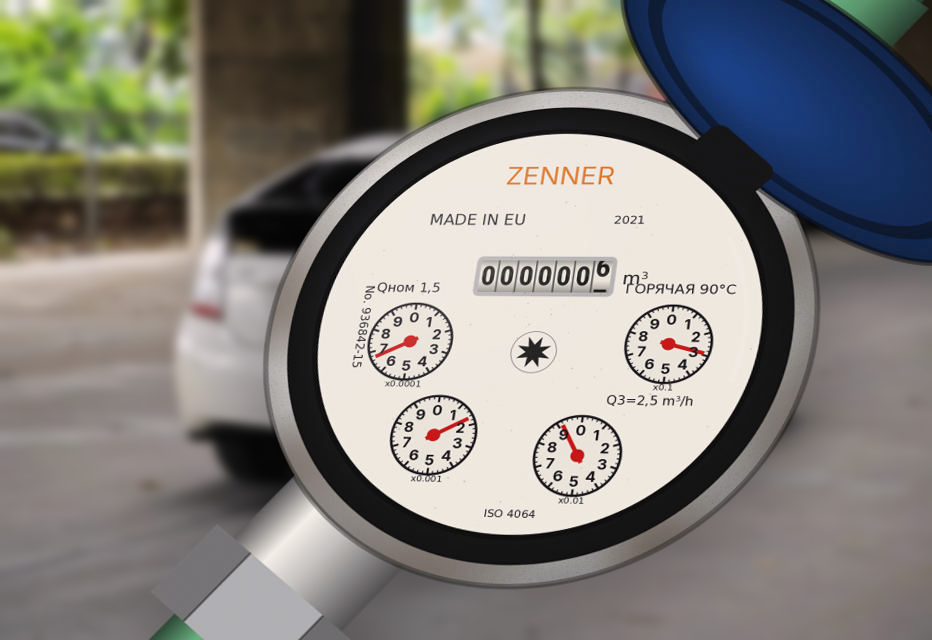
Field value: 6.2916 m³
